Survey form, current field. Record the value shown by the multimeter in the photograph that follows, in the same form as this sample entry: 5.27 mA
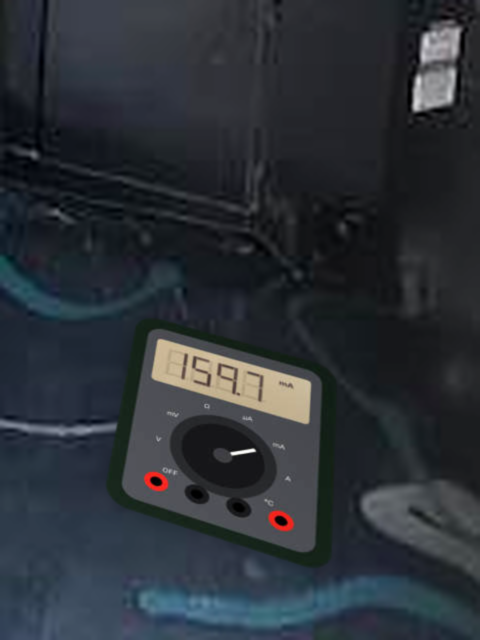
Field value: 159.7 mA
